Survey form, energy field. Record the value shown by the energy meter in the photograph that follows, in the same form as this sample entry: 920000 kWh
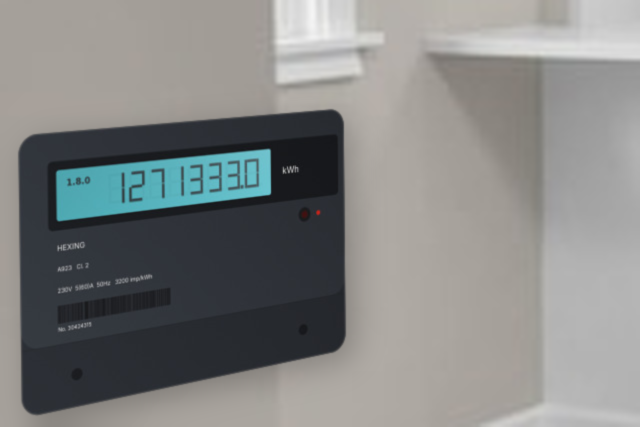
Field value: 1271333.0 kWh
